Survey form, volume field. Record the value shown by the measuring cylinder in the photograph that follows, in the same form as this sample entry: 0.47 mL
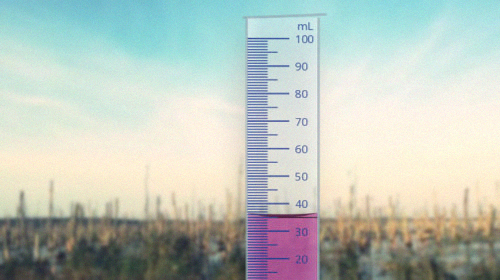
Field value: 35 mL
